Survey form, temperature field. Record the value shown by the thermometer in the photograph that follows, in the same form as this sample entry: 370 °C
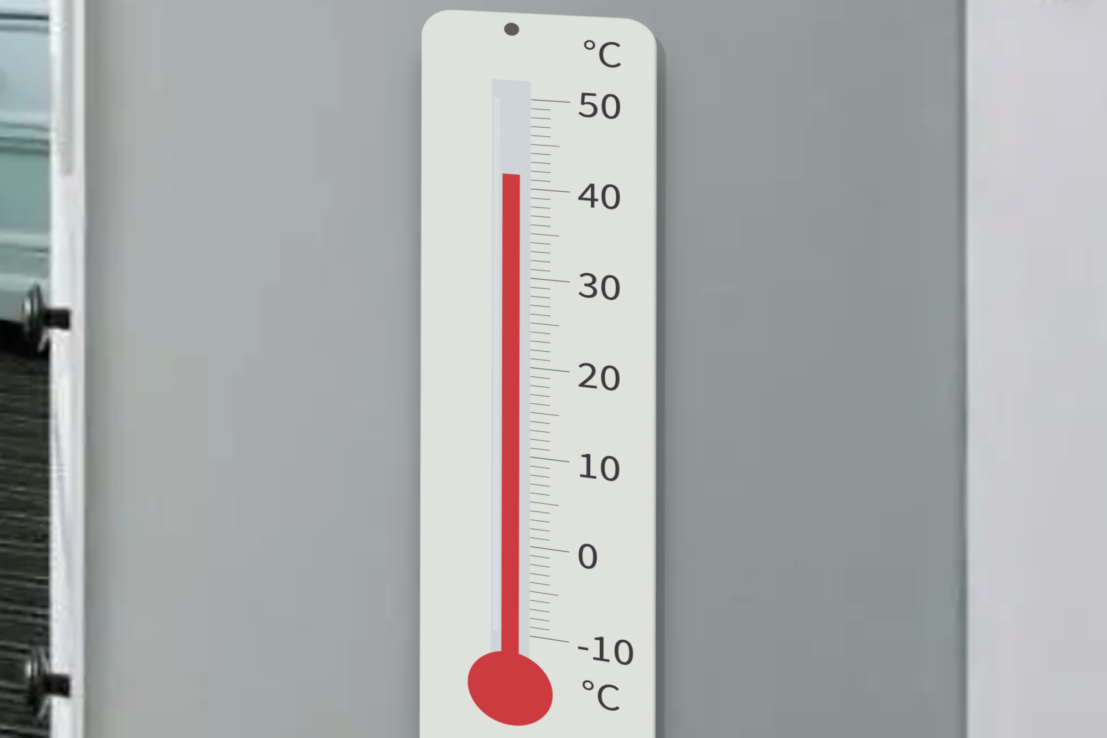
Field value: 41.5 °C
